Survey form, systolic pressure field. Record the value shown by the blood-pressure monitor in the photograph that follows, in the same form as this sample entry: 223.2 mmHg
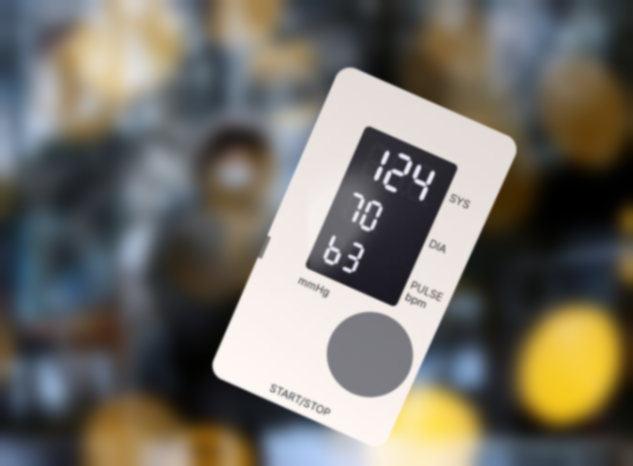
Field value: 124 mmHg
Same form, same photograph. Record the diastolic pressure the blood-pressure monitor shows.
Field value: 70 mmHg
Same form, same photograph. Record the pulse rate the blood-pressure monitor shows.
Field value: 63 bpm
